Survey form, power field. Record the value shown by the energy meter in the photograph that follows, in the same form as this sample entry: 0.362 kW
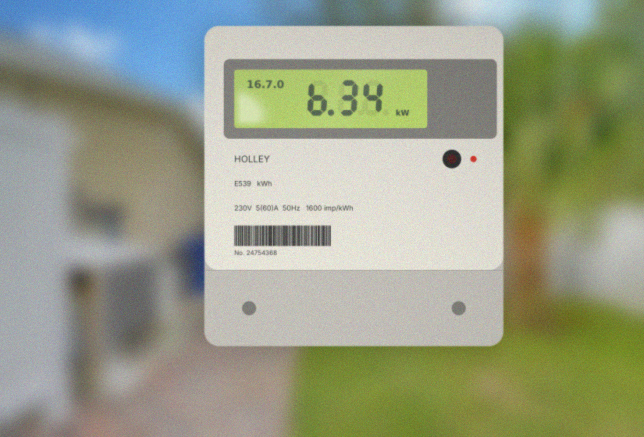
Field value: 6.34 kW
